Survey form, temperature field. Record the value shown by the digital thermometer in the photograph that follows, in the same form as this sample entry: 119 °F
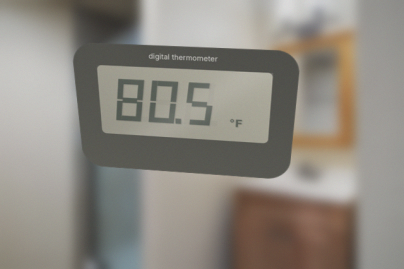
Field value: 80.5 °F
